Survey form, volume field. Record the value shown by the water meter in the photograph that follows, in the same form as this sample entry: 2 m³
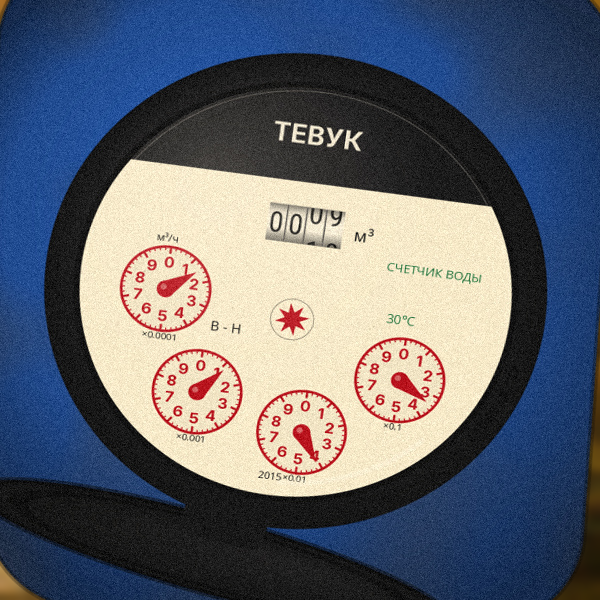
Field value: 9.3411 m³
